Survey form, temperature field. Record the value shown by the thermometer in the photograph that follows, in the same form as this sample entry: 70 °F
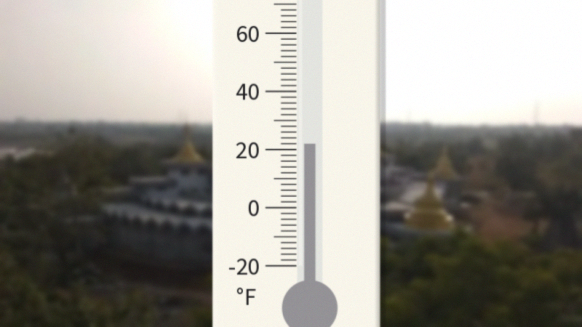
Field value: 22 °F
